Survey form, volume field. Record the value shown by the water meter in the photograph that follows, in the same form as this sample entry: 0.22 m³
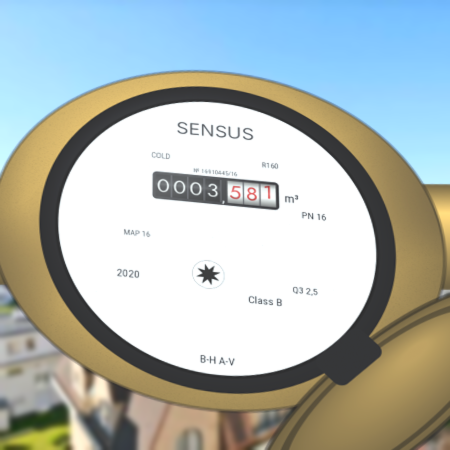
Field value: 3.581 m³
